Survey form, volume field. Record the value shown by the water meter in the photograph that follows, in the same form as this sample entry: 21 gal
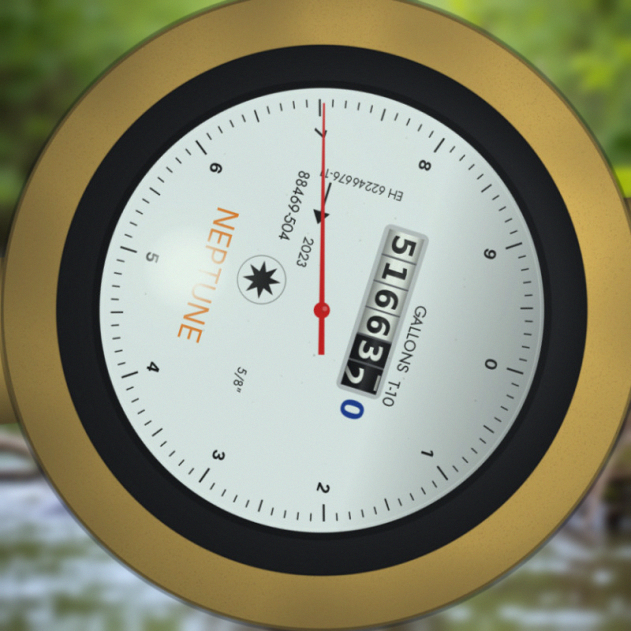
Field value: 5166317.0 gal
